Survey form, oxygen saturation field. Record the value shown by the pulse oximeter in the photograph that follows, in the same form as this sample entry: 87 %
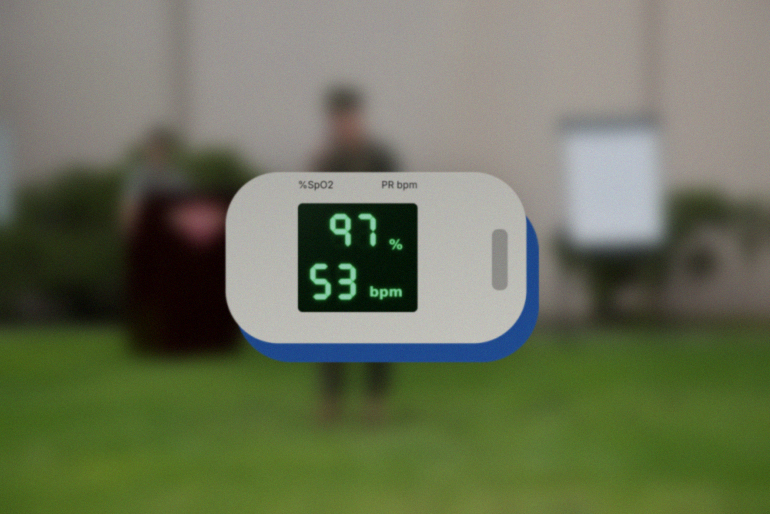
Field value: 97 %
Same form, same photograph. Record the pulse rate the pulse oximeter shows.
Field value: 53 bpm
